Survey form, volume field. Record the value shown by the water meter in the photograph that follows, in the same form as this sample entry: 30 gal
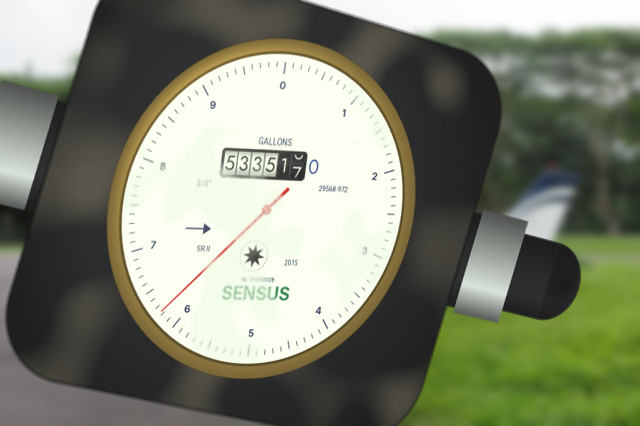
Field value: 5335166.2 gal
